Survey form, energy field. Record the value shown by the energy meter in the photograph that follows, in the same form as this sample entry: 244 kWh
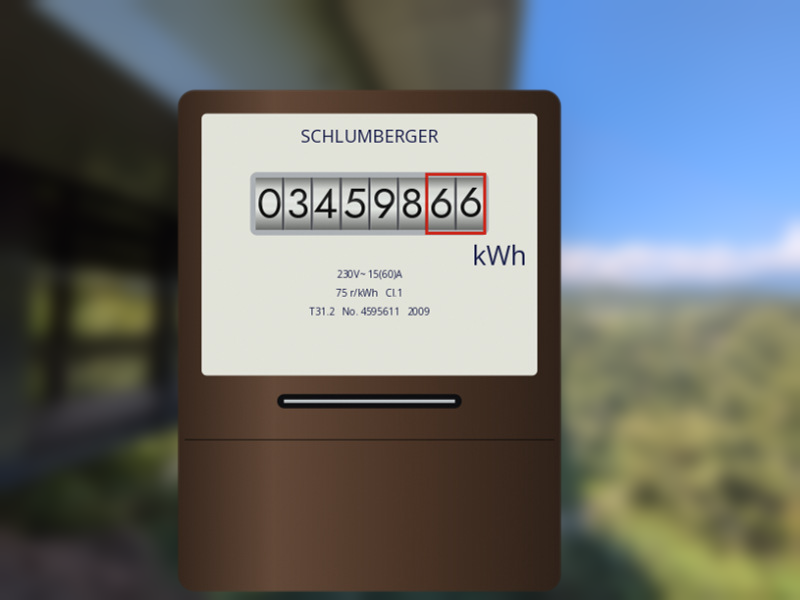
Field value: 34598.66 kWh
